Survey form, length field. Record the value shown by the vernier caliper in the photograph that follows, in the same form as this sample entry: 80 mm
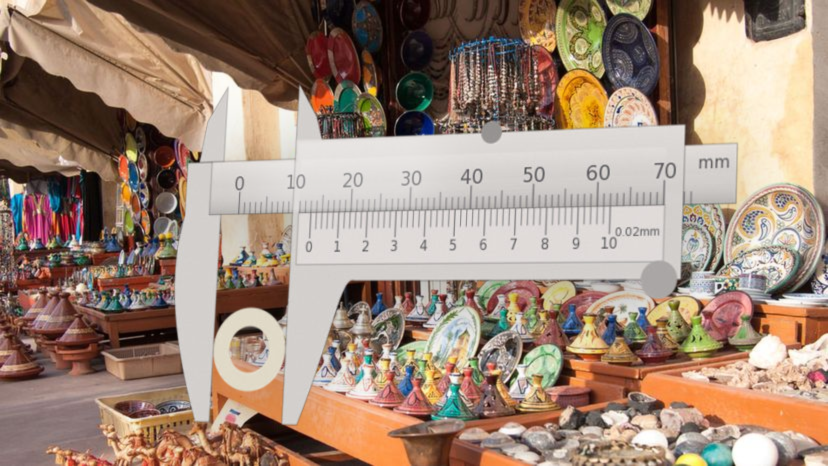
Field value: 13.0 mm
